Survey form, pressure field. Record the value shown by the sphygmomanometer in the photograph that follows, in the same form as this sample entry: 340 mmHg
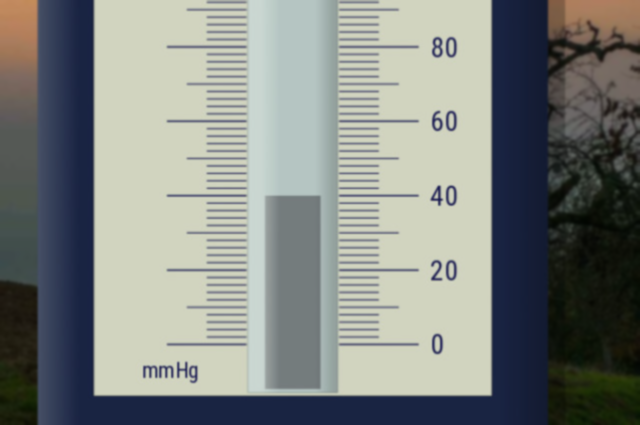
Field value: 40 mmHg
